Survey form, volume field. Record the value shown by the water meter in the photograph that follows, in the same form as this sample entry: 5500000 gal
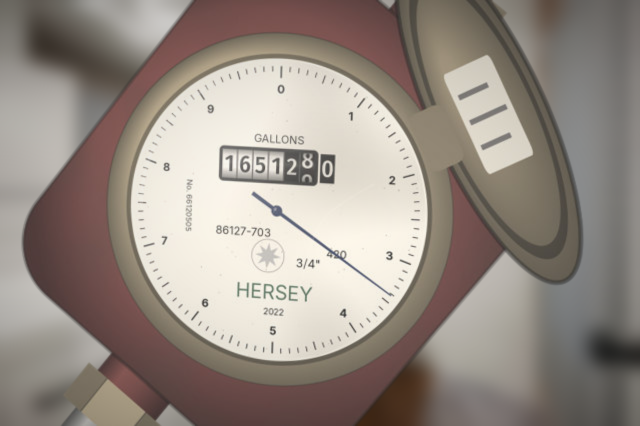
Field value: 1651283.4 gal
